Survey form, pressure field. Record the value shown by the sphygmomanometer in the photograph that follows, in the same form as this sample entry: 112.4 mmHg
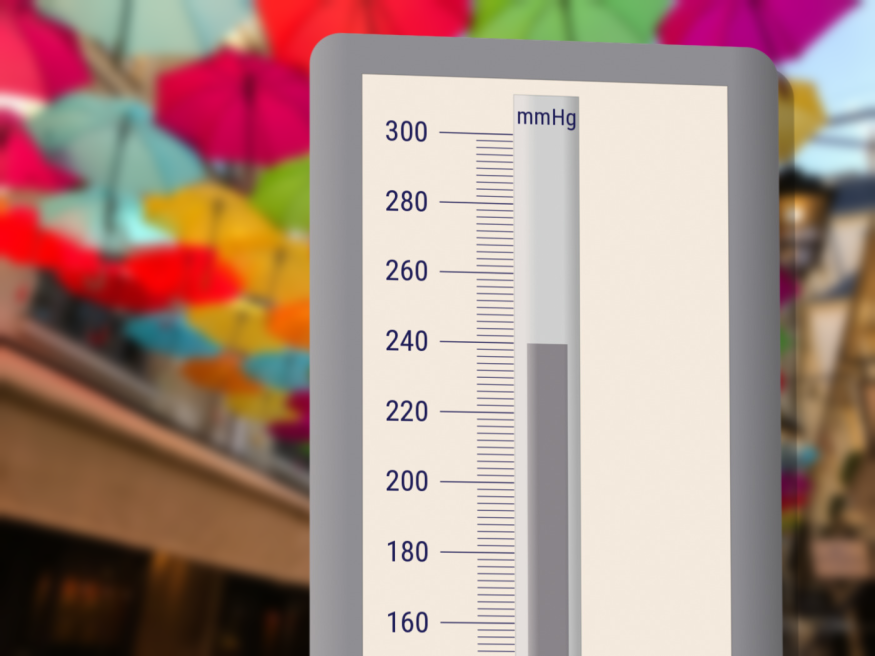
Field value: 240 mmHg
